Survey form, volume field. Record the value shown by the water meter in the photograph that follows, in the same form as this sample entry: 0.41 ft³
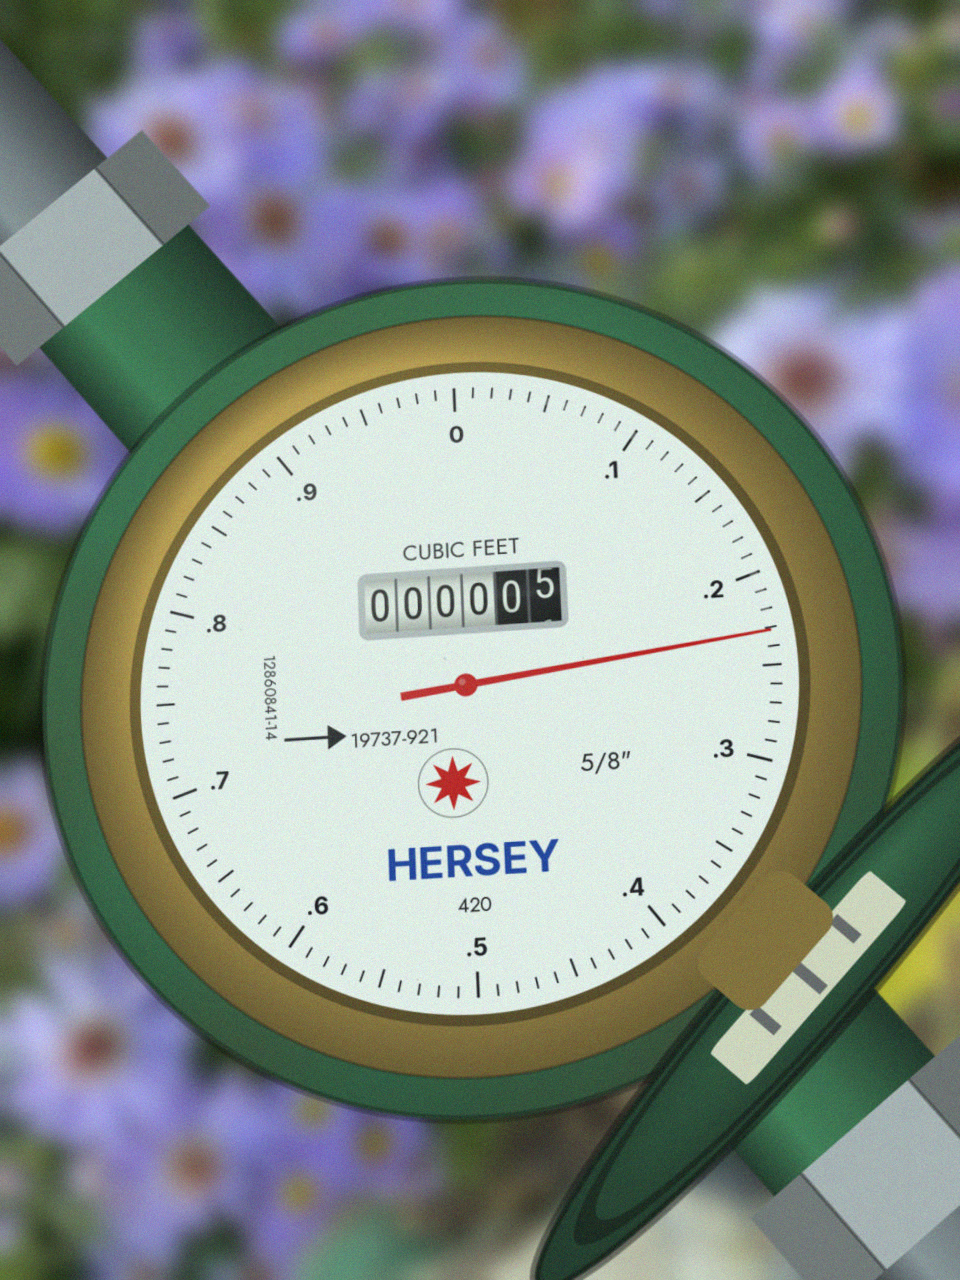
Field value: 5.23 ft³
